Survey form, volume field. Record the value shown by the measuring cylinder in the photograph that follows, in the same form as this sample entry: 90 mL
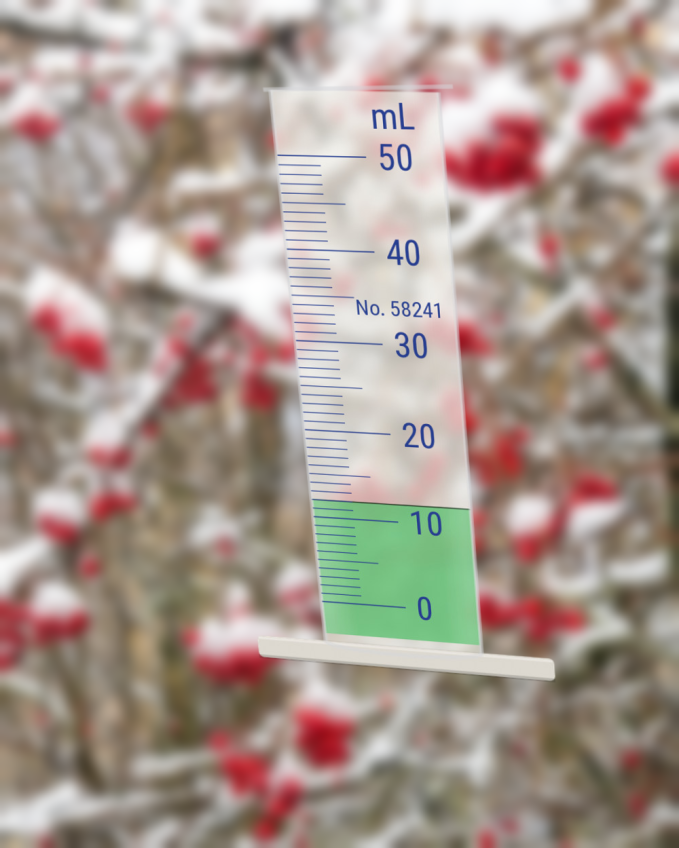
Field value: 12 mL
